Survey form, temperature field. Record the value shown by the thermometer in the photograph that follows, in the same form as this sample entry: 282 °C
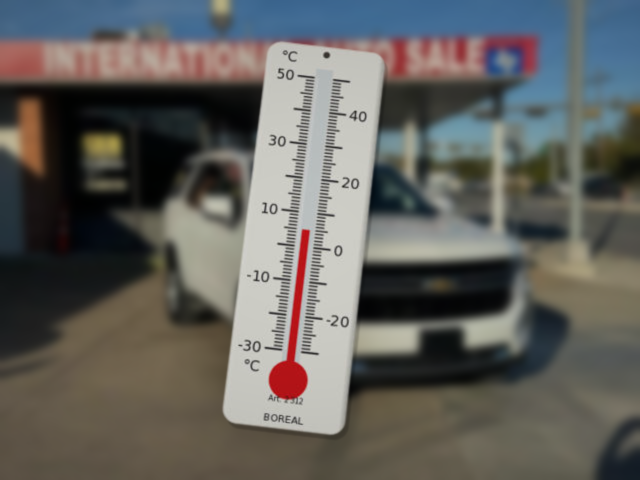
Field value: 5 °C
